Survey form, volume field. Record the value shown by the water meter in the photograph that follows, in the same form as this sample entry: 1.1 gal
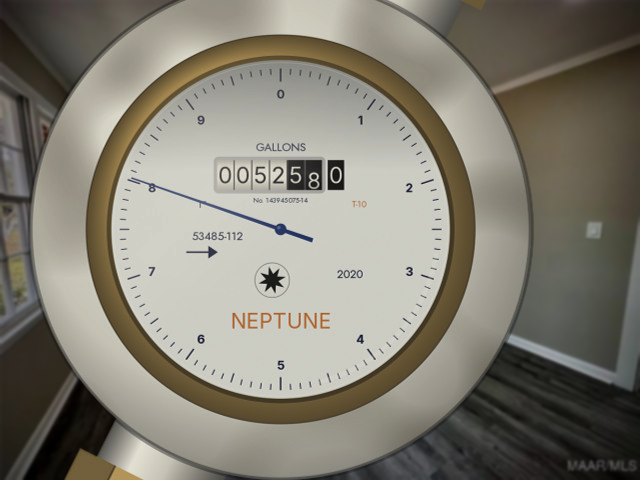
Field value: 52578.0 gal
